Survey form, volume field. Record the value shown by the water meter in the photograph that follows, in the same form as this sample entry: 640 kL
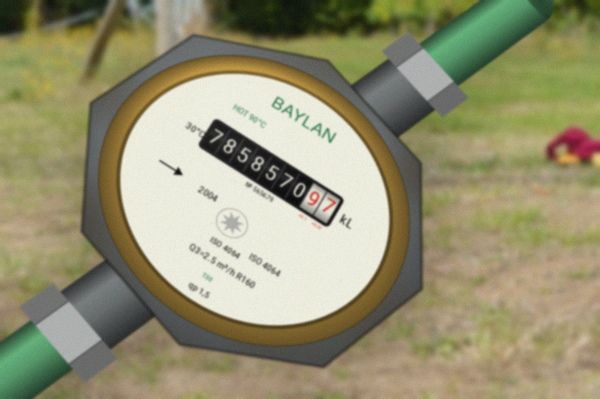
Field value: 7858570.97 kL
